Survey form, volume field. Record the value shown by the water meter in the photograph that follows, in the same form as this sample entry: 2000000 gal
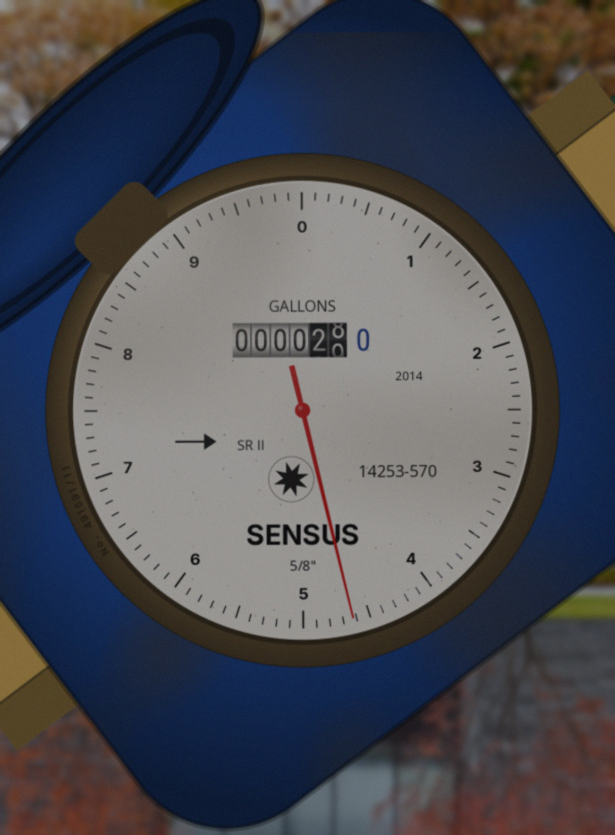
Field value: 284.6 gal
